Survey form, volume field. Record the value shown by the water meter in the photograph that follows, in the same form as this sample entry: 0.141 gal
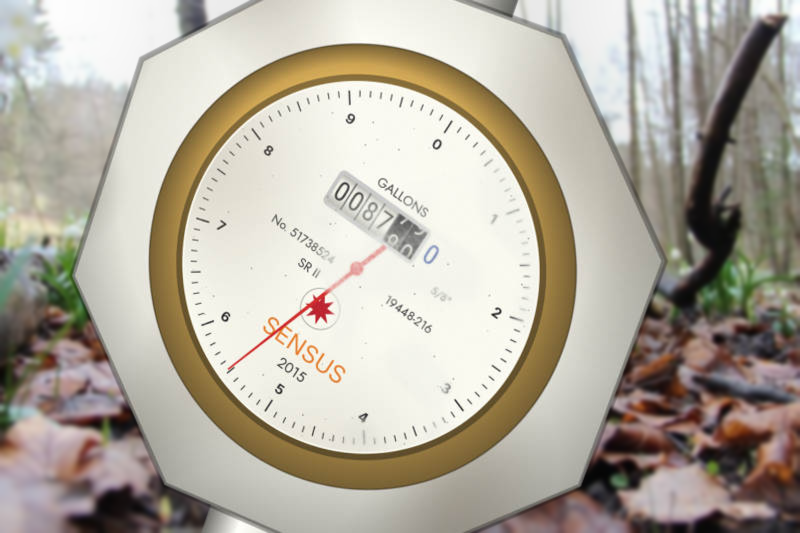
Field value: 87795.5 gal
